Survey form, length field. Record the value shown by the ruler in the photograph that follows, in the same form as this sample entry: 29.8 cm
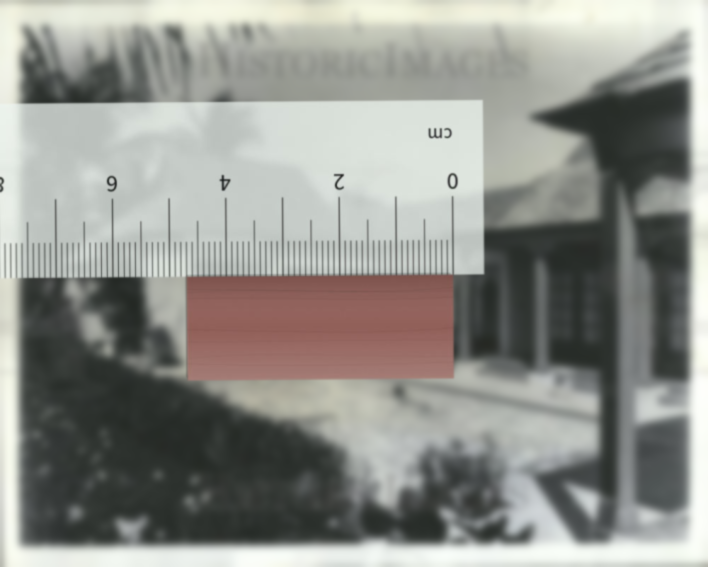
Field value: 4.7 cm
